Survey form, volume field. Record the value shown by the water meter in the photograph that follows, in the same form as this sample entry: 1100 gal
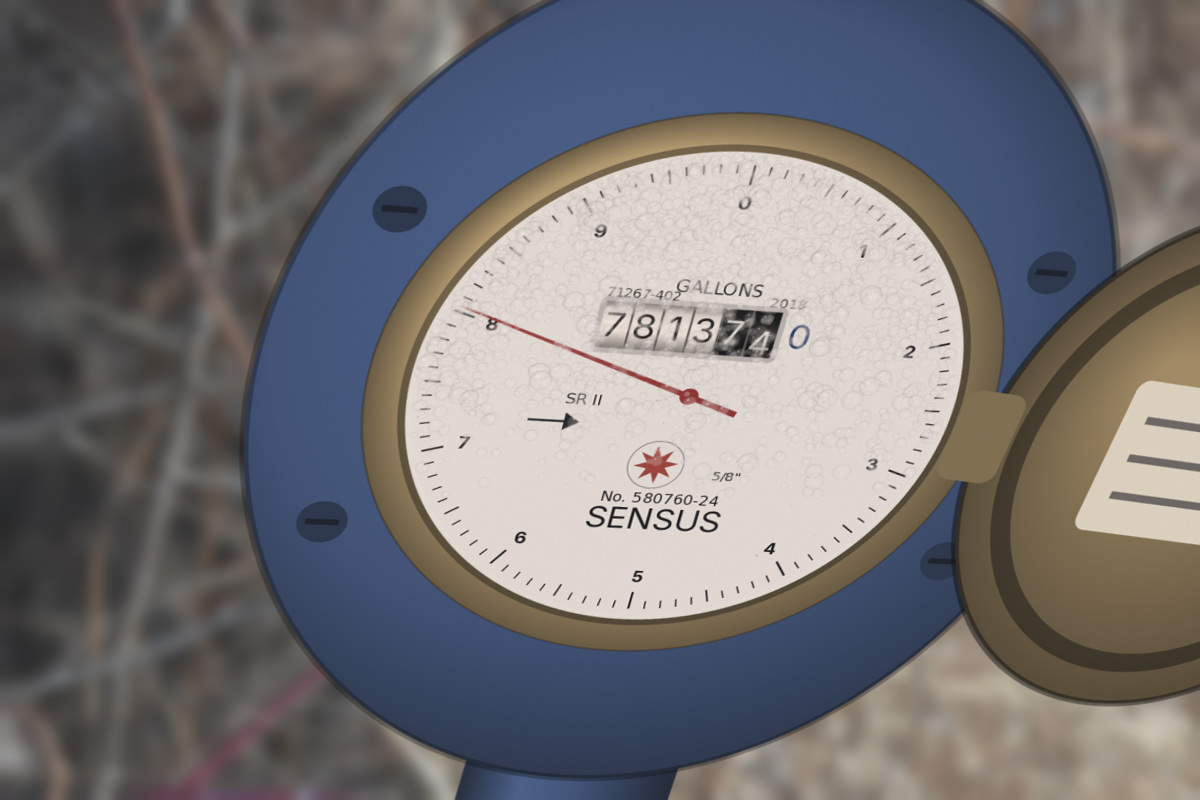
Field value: 7813738.0 gal
